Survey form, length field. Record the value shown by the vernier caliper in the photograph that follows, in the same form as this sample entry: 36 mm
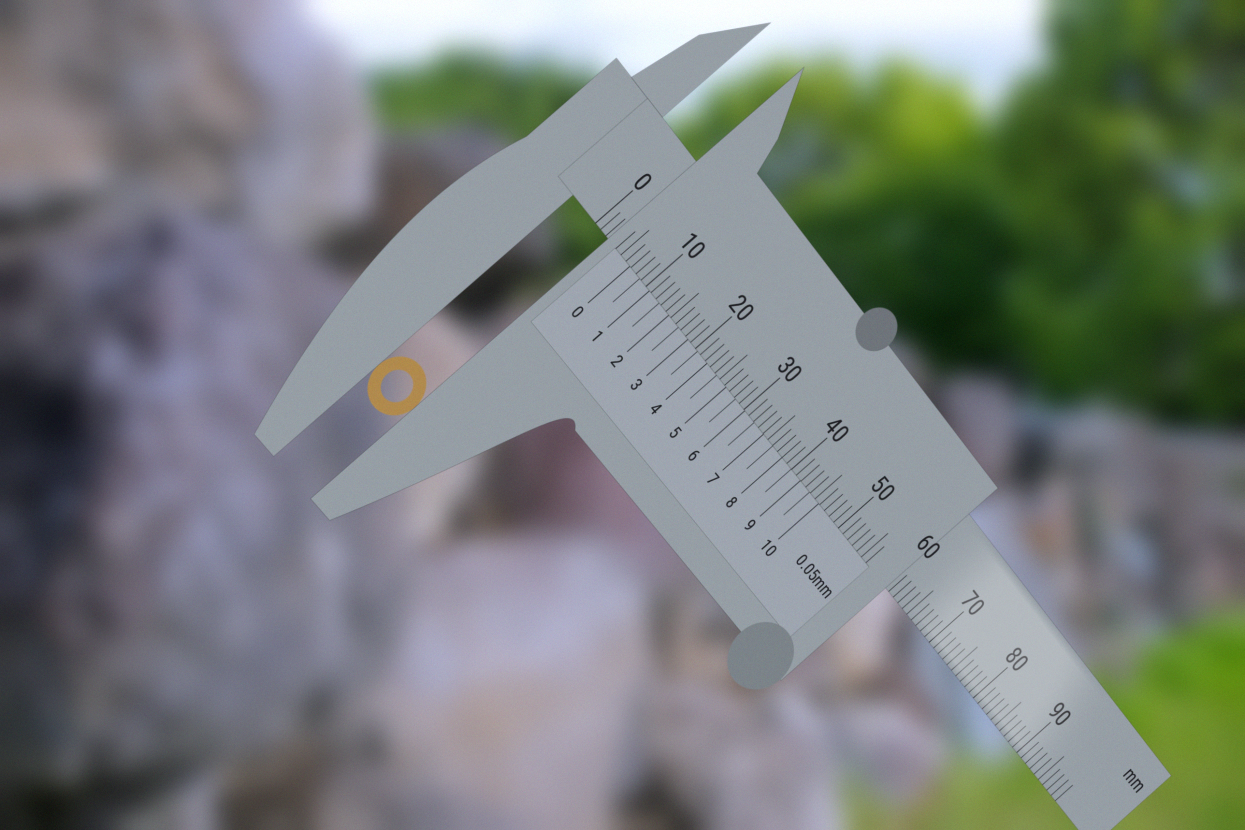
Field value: 6.8 mm
